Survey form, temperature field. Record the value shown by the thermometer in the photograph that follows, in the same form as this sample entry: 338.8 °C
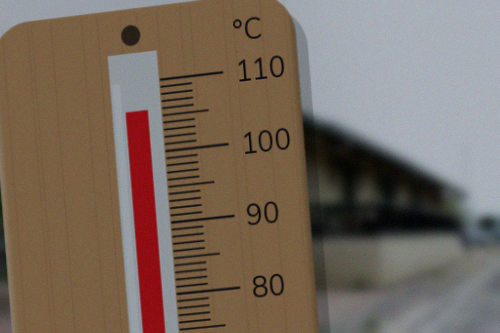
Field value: 106 °C
